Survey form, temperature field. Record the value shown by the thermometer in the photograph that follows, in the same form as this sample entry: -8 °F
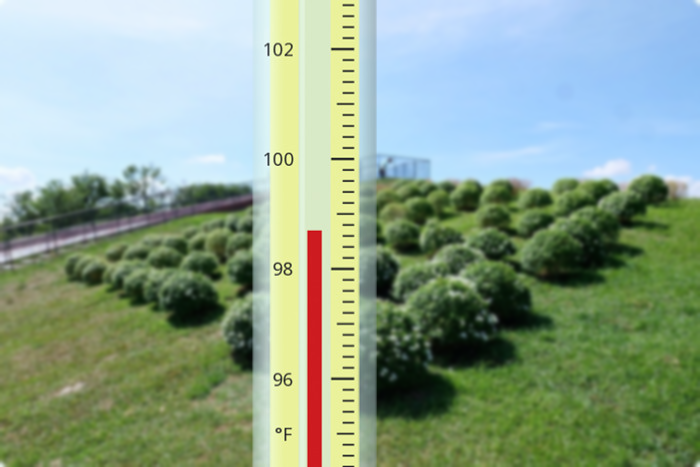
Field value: 98.7 °F
